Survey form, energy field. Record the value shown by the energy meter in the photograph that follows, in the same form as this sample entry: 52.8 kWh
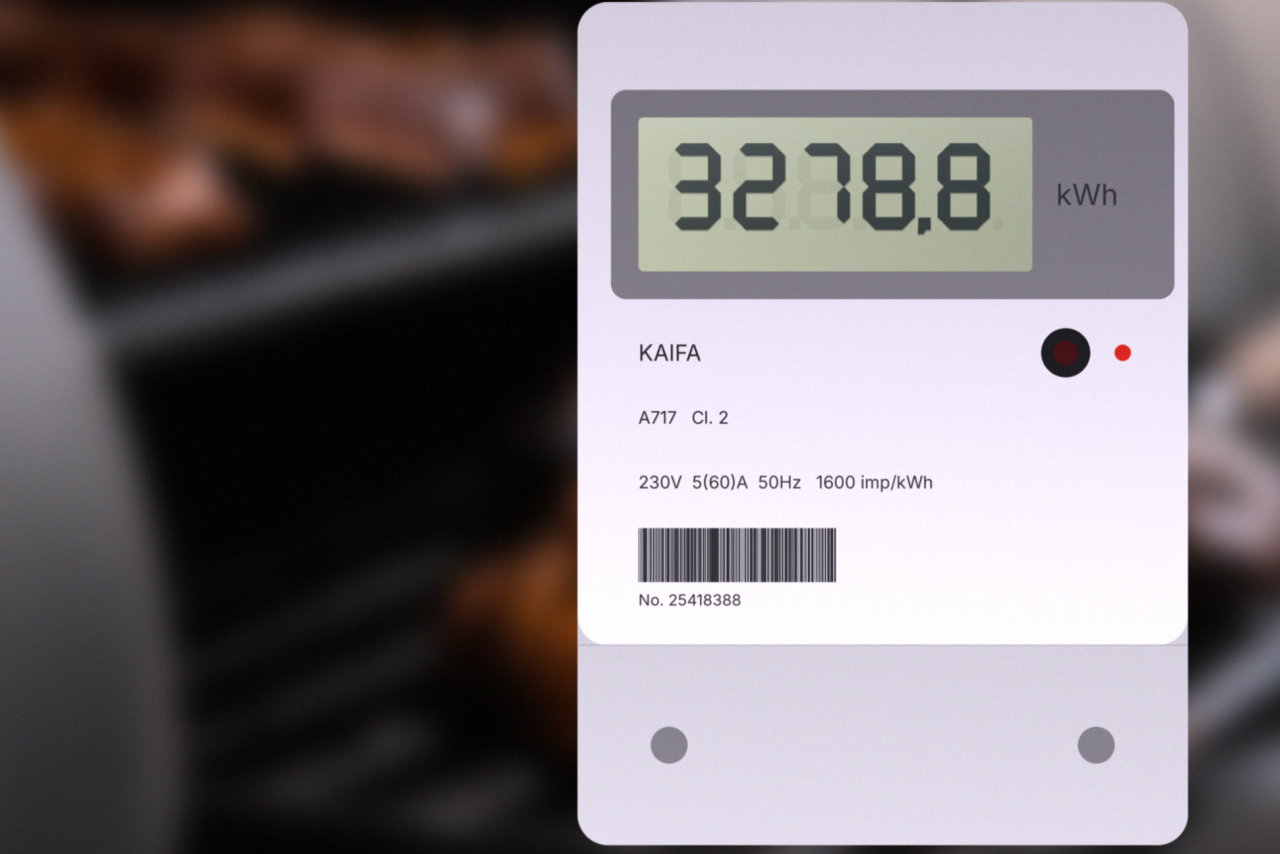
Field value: 3278.8 kWh
